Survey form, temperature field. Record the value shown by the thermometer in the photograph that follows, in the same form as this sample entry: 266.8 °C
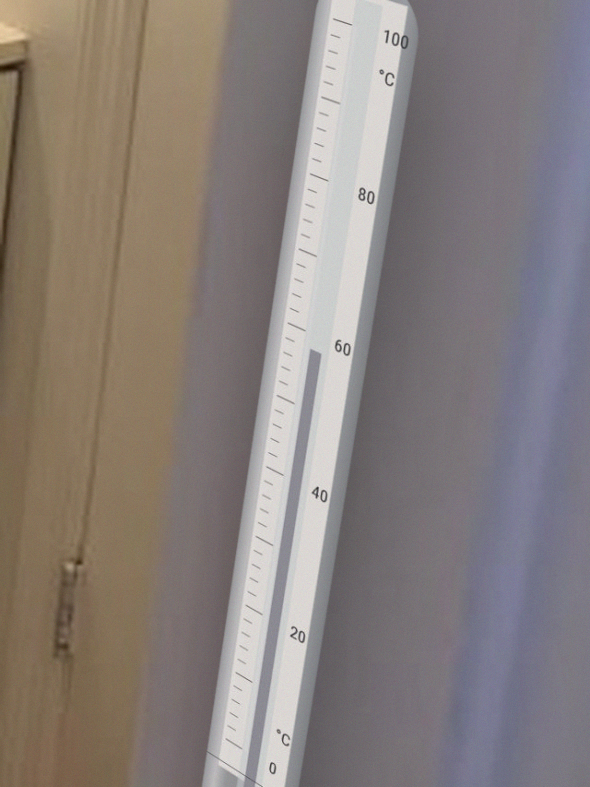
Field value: 58 °C
